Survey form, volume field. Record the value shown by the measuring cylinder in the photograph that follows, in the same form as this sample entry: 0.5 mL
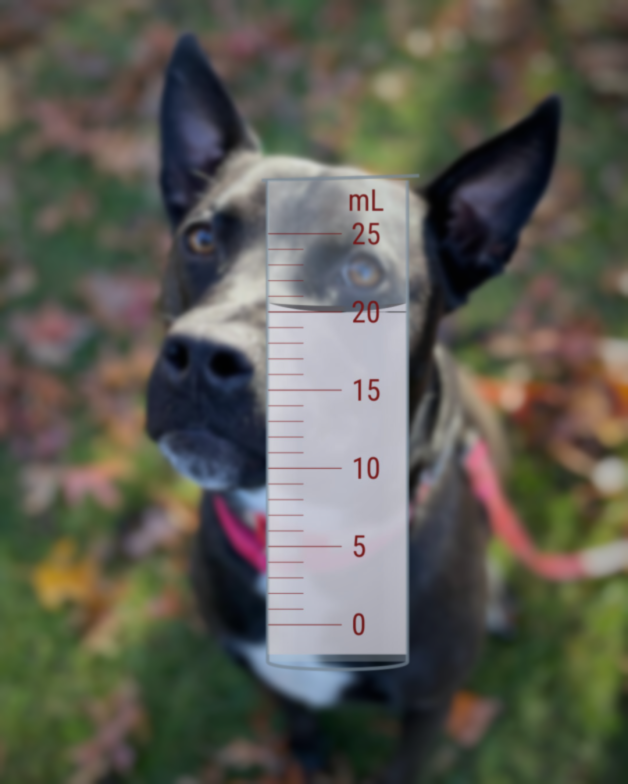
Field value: 20 mL
